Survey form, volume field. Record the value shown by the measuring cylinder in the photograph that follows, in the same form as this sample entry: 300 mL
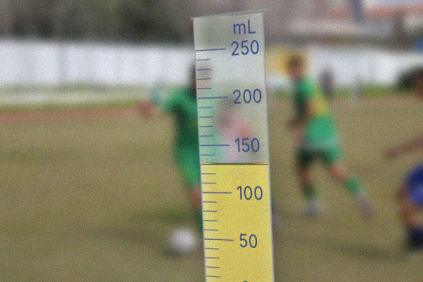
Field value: 130 mL
